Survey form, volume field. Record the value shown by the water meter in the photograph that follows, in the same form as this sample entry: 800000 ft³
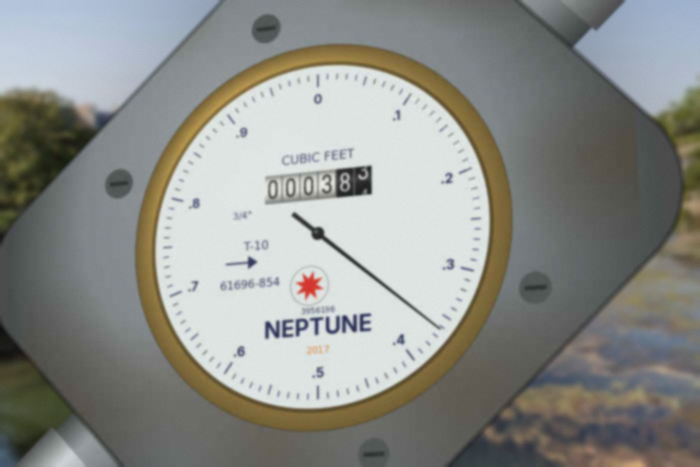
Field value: 383.36 ft³
